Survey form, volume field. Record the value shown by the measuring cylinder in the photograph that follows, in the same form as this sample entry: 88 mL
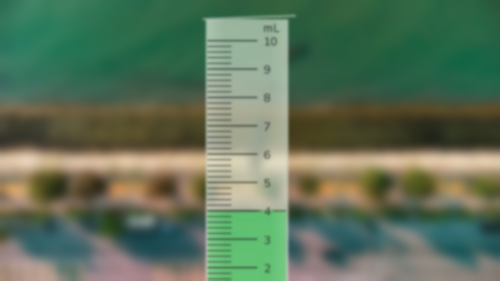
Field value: 4 mL
